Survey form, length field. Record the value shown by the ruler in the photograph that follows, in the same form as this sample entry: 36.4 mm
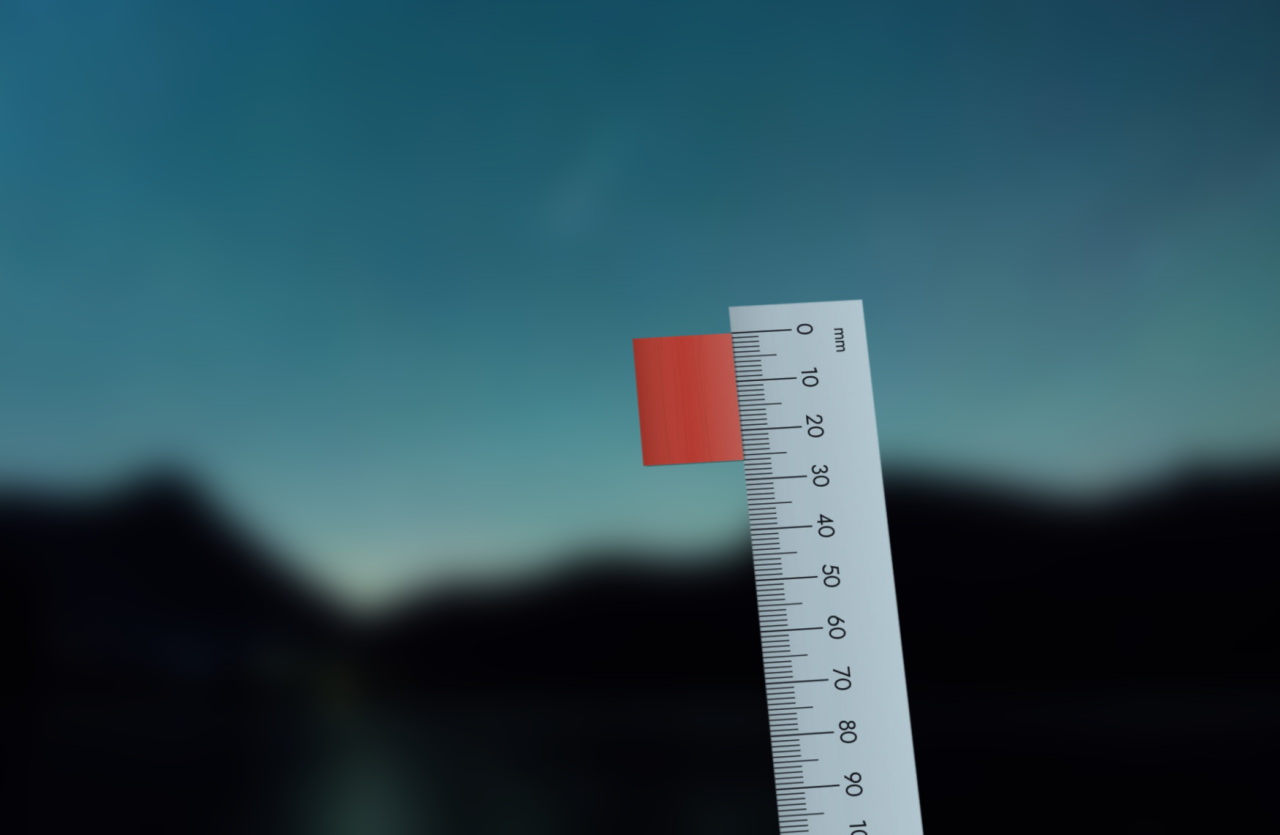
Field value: 26 mm
